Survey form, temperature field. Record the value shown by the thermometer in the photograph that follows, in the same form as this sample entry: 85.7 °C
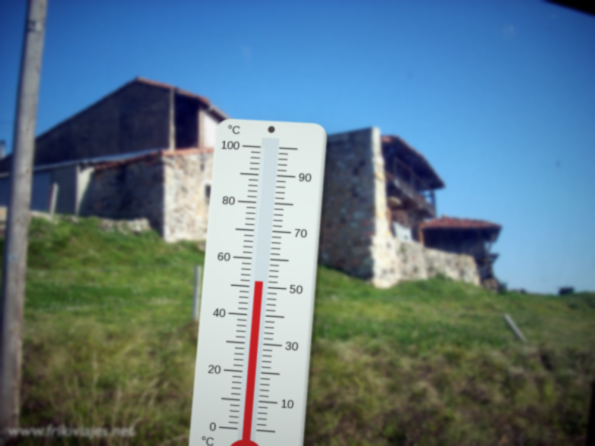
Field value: 52 °C
